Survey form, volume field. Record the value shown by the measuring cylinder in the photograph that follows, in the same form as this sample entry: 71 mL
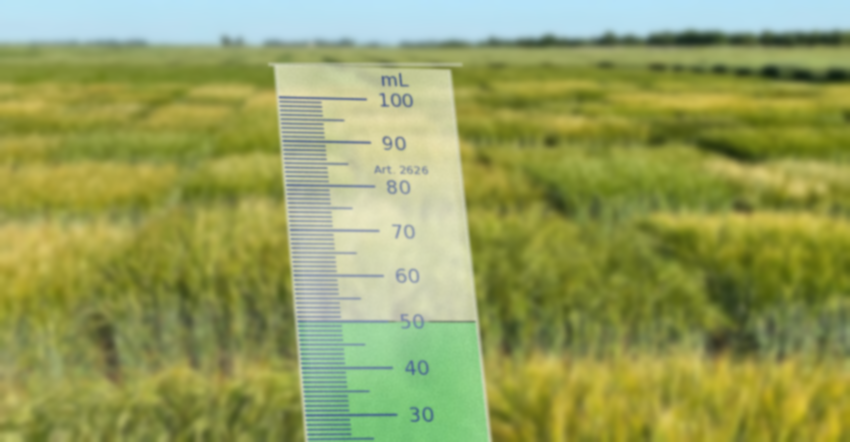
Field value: 50 mL
